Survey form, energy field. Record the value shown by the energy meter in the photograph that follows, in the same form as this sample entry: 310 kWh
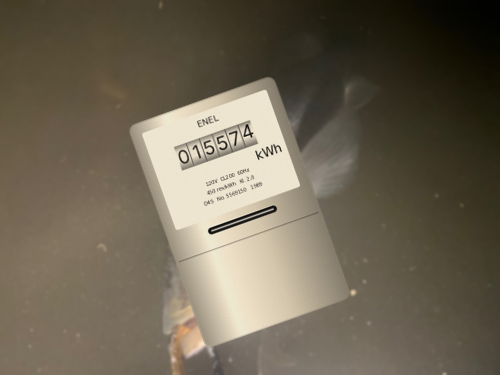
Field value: 15574 kWh
